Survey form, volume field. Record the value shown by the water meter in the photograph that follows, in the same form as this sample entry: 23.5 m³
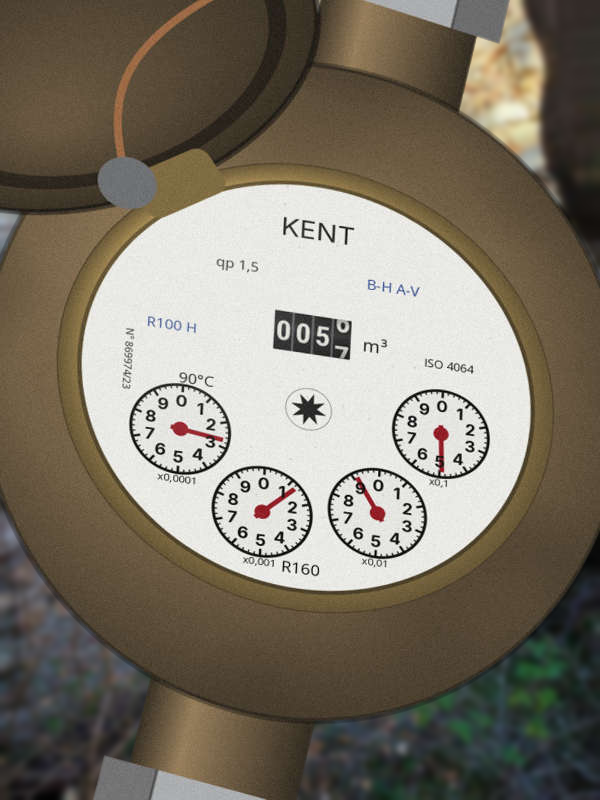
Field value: 56.4912 m³
